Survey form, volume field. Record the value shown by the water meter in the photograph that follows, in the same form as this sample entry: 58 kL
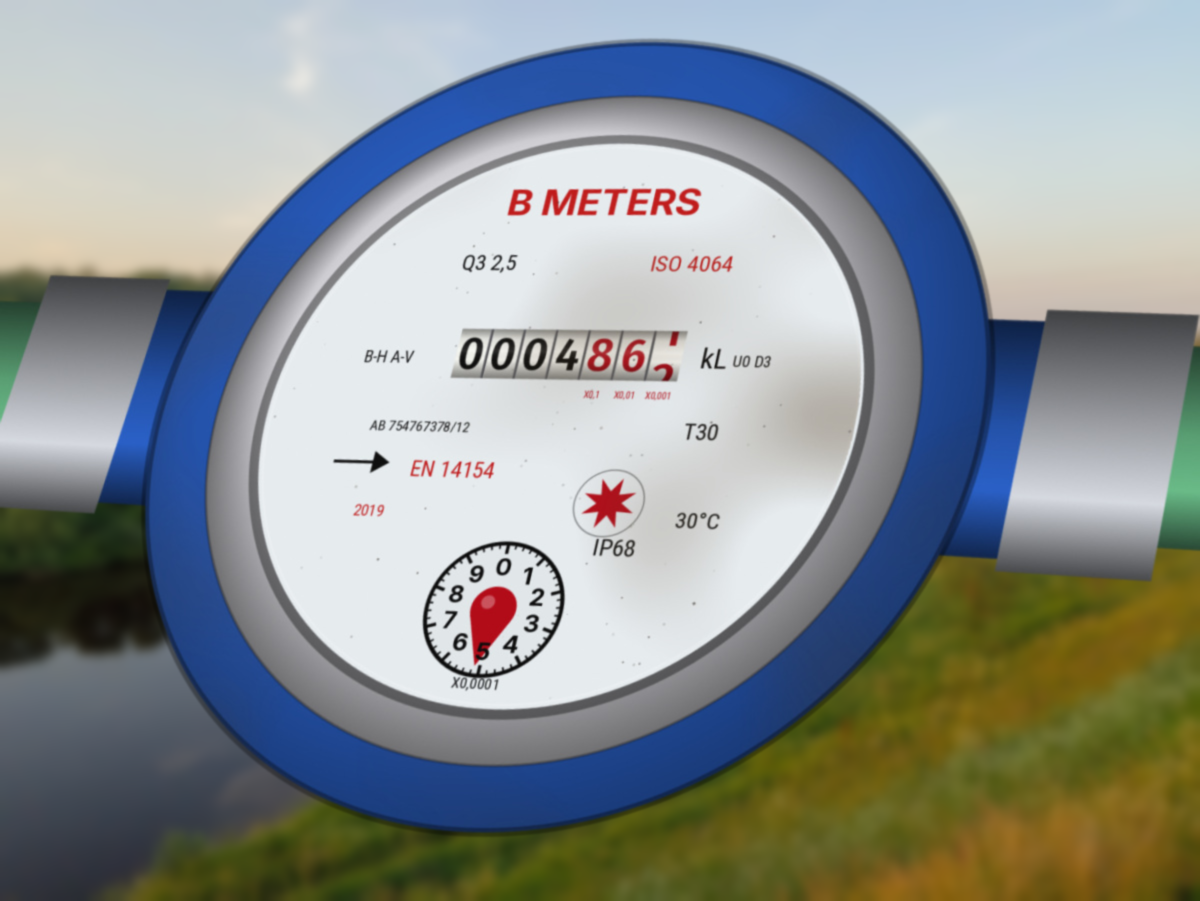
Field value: 4.8615 kL
